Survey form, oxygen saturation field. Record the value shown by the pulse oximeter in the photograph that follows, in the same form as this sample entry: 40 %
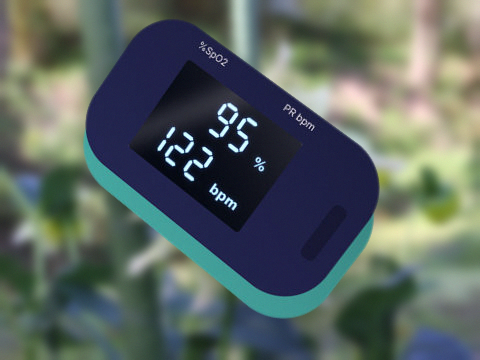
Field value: 95 %
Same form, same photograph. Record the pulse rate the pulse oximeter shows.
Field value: 122 bpm
